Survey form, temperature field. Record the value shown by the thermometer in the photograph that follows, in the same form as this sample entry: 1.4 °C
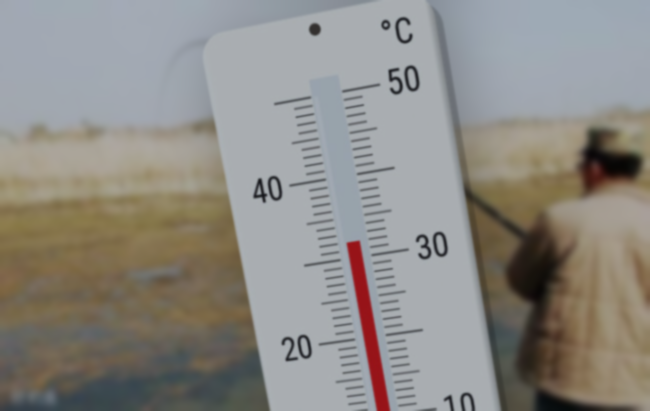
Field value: 32 °C
